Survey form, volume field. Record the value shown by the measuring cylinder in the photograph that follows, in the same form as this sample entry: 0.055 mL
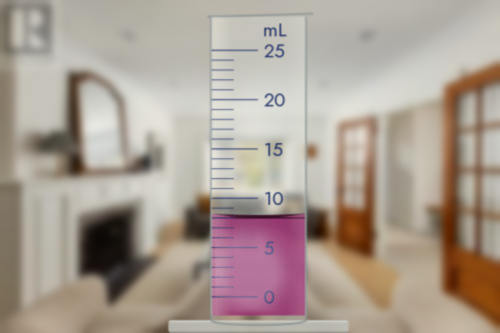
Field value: 8 mL
